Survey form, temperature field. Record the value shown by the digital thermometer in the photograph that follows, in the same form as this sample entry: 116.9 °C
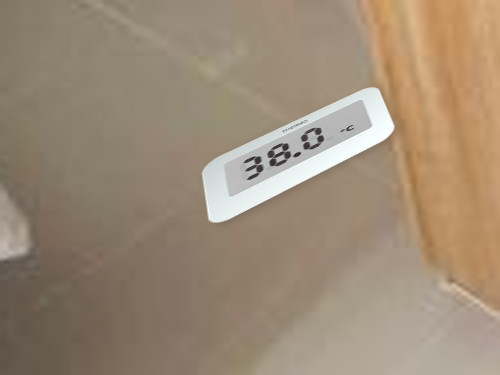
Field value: 38.0 °C
